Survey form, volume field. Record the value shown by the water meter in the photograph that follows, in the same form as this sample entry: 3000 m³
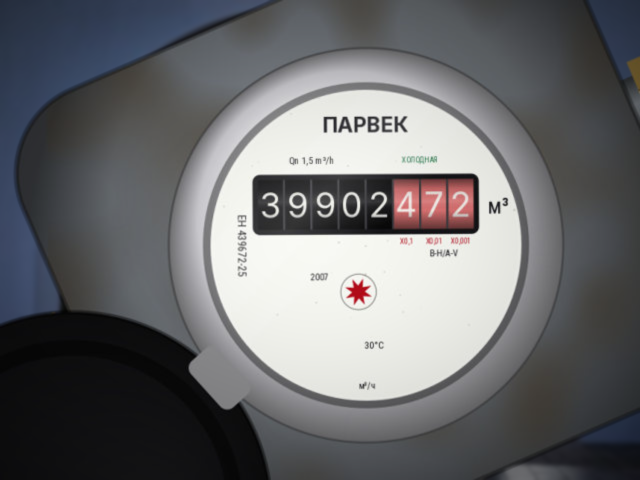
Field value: 39902.472 m³
